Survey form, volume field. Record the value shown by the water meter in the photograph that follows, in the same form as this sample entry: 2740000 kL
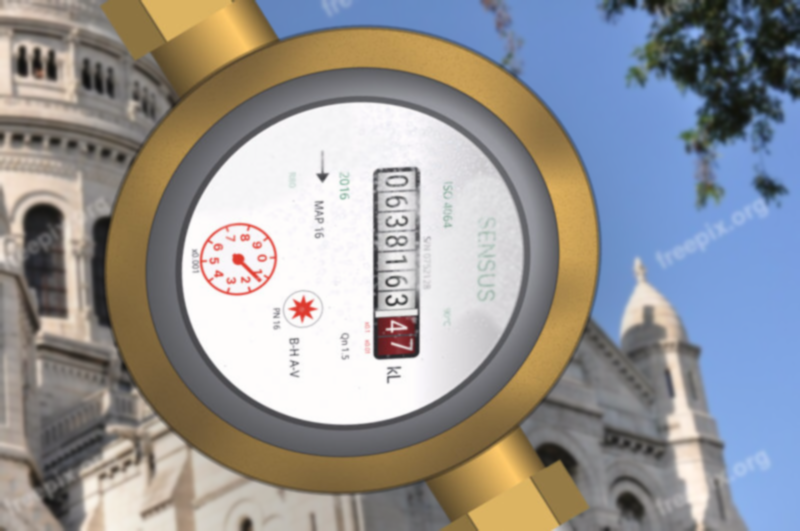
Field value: 638163.471 kL
